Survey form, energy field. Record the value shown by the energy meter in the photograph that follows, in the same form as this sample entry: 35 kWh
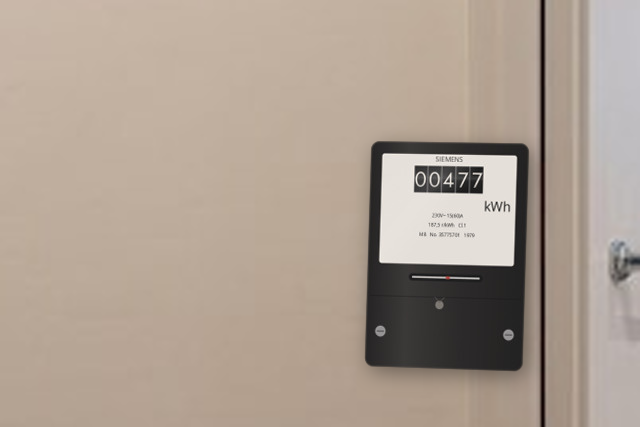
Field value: 477 kWh
